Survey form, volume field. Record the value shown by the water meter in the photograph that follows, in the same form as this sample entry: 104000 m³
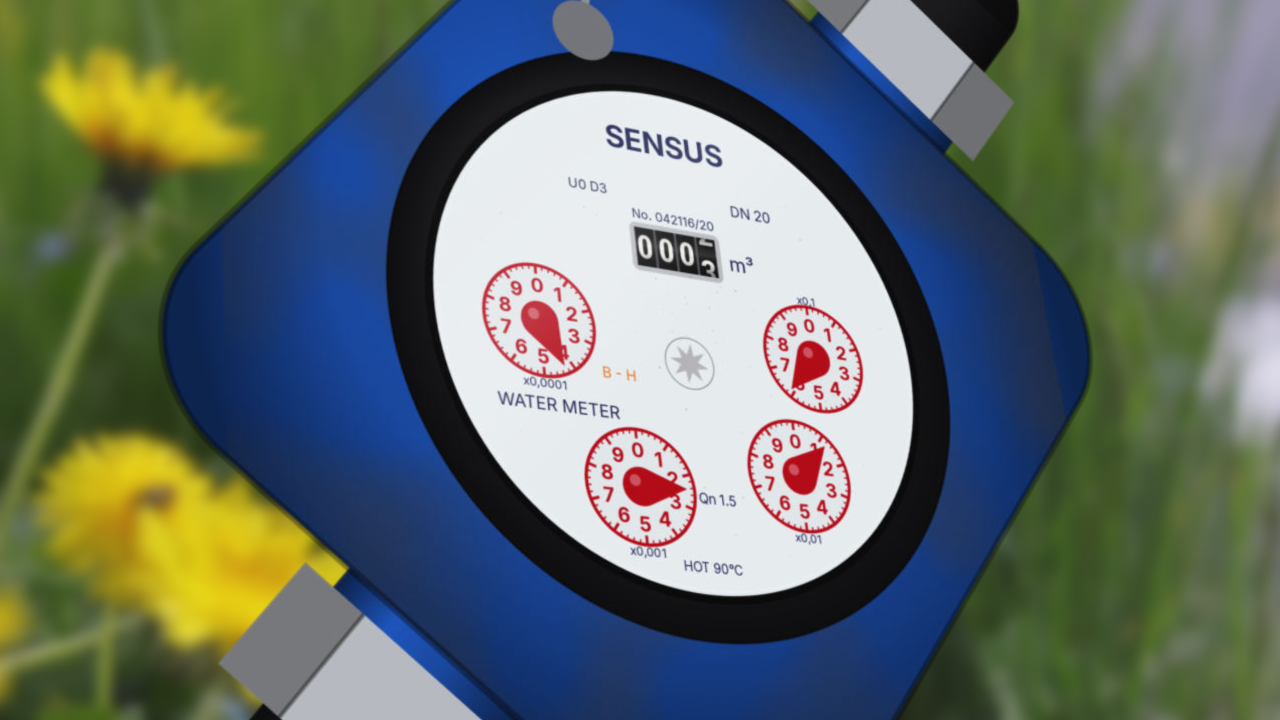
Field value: 2.6124 m³
